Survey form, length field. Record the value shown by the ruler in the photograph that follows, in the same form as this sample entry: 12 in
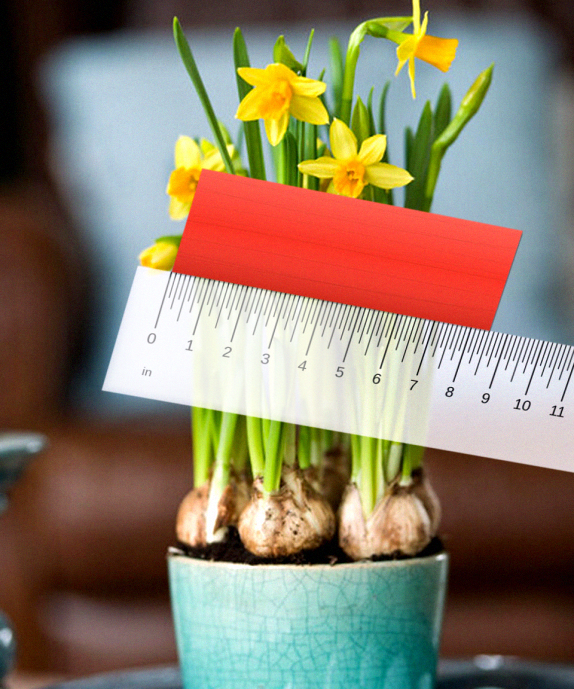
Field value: 8.5 in
